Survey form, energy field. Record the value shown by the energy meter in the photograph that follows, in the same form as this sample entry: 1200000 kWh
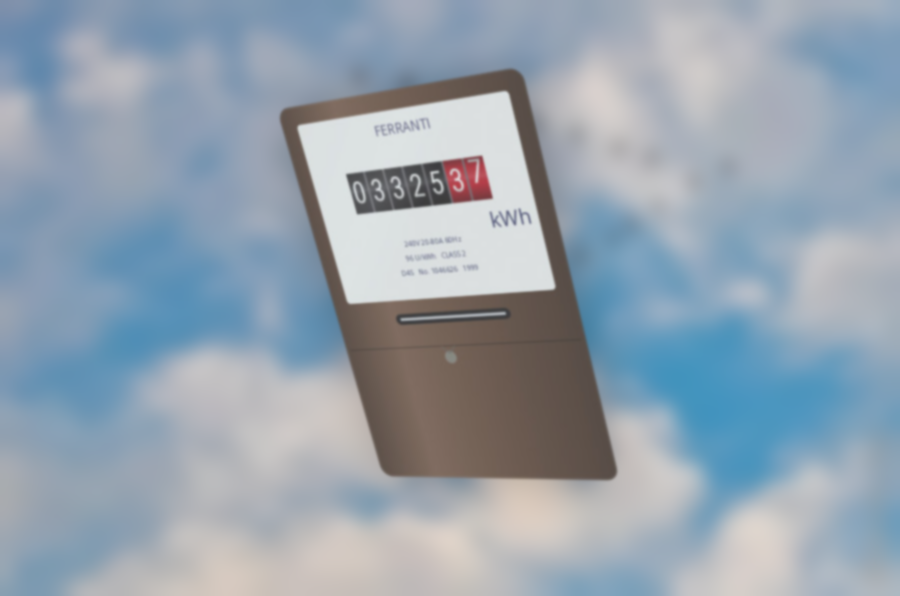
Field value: 3325.37 kWh
